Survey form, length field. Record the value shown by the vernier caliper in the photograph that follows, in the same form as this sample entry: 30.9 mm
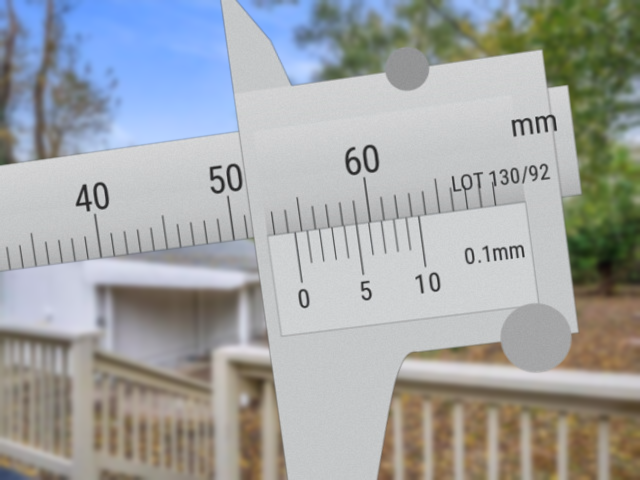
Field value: 54.5 mm
